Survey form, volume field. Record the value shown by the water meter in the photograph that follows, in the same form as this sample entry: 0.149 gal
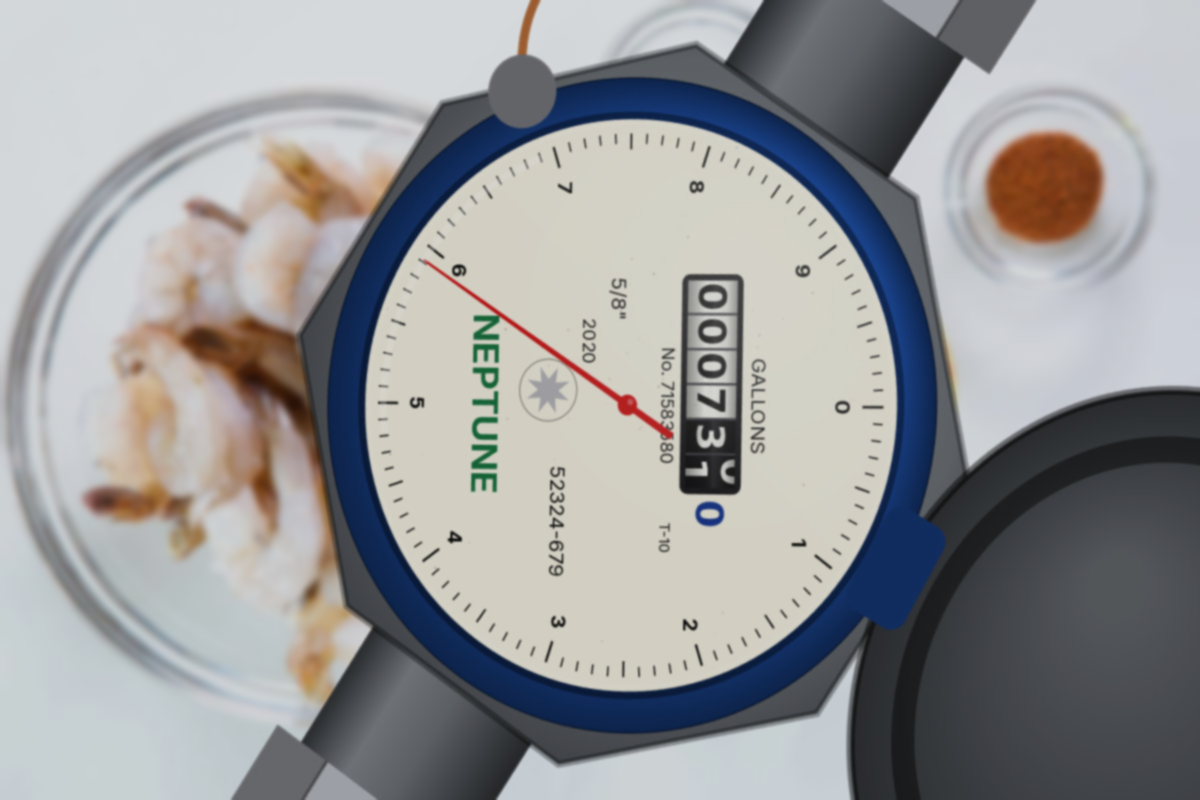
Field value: 7305.9 gal
